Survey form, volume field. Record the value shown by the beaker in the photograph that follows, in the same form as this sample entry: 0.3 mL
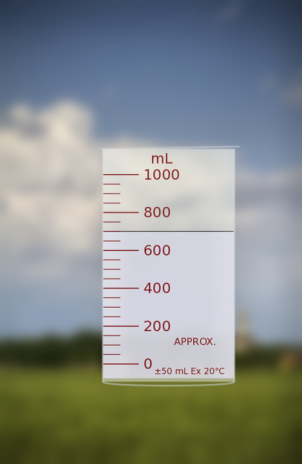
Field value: 700 mL
